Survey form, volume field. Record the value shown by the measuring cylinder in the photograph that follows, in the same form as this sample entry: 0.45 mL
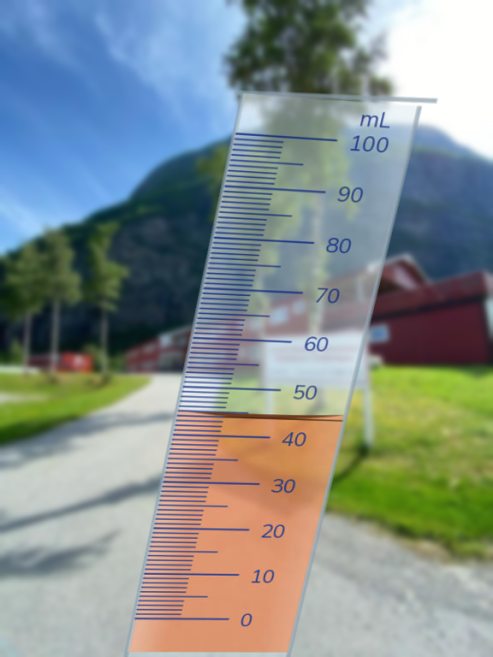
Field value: 44 mL
